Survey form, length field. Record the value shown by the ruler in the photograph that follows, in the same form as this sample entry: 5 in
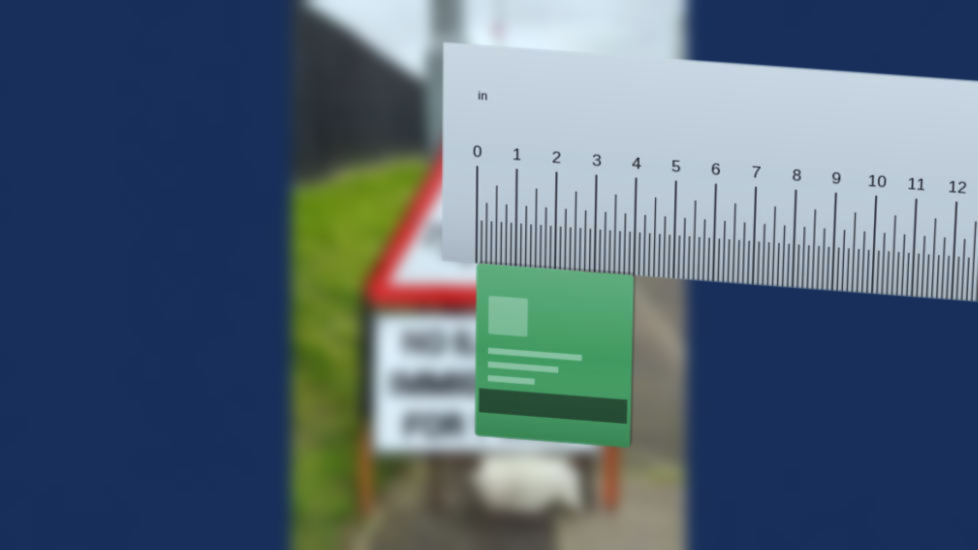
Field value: 4 in
